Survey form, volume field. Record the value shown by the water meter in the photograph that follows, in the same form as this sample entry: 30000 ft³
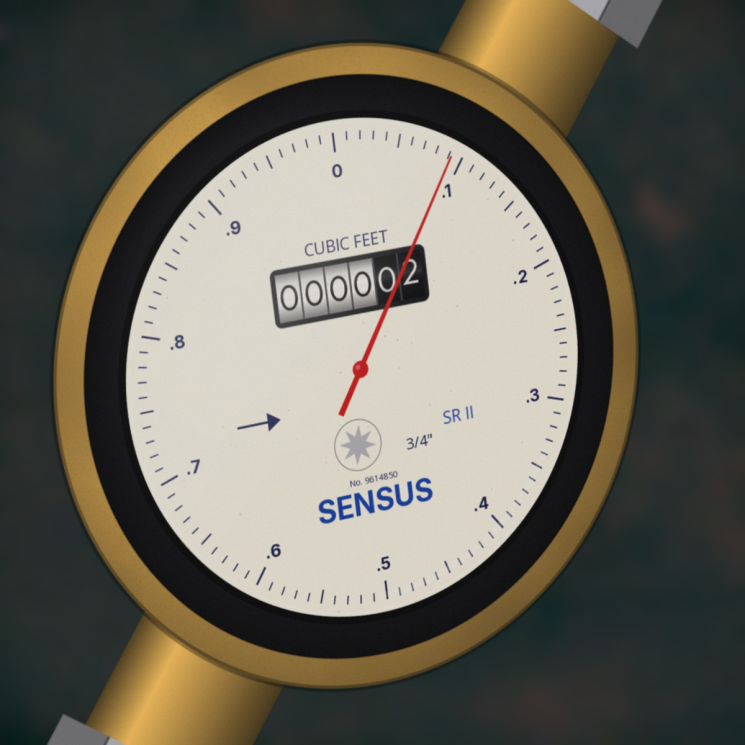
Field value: 2.09 ft³
